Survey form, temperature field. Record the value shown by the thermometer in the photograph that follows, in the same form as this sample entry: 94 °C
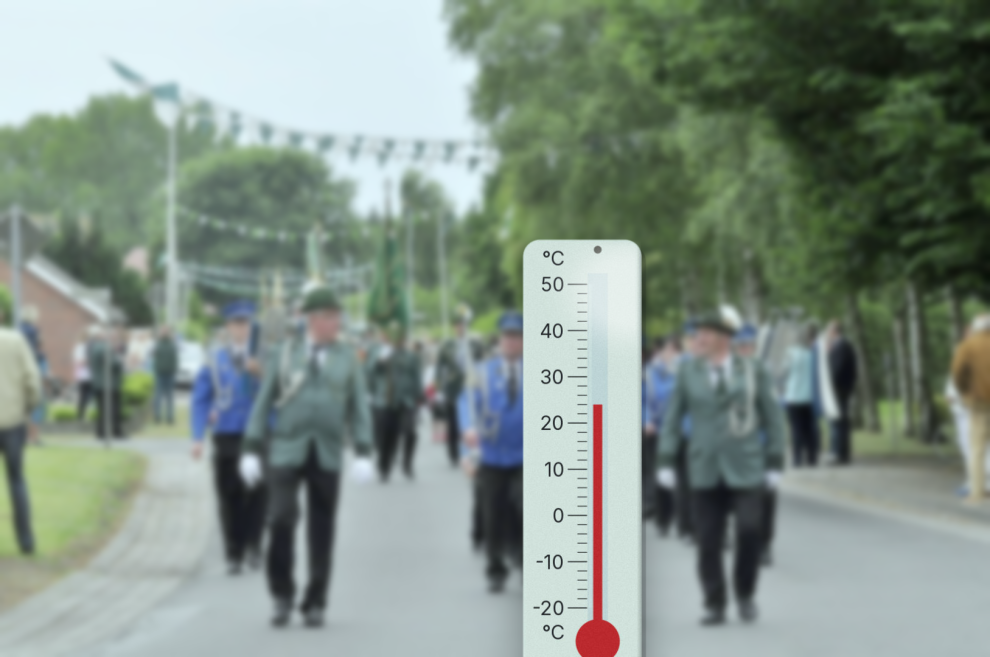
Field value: 24 °C
